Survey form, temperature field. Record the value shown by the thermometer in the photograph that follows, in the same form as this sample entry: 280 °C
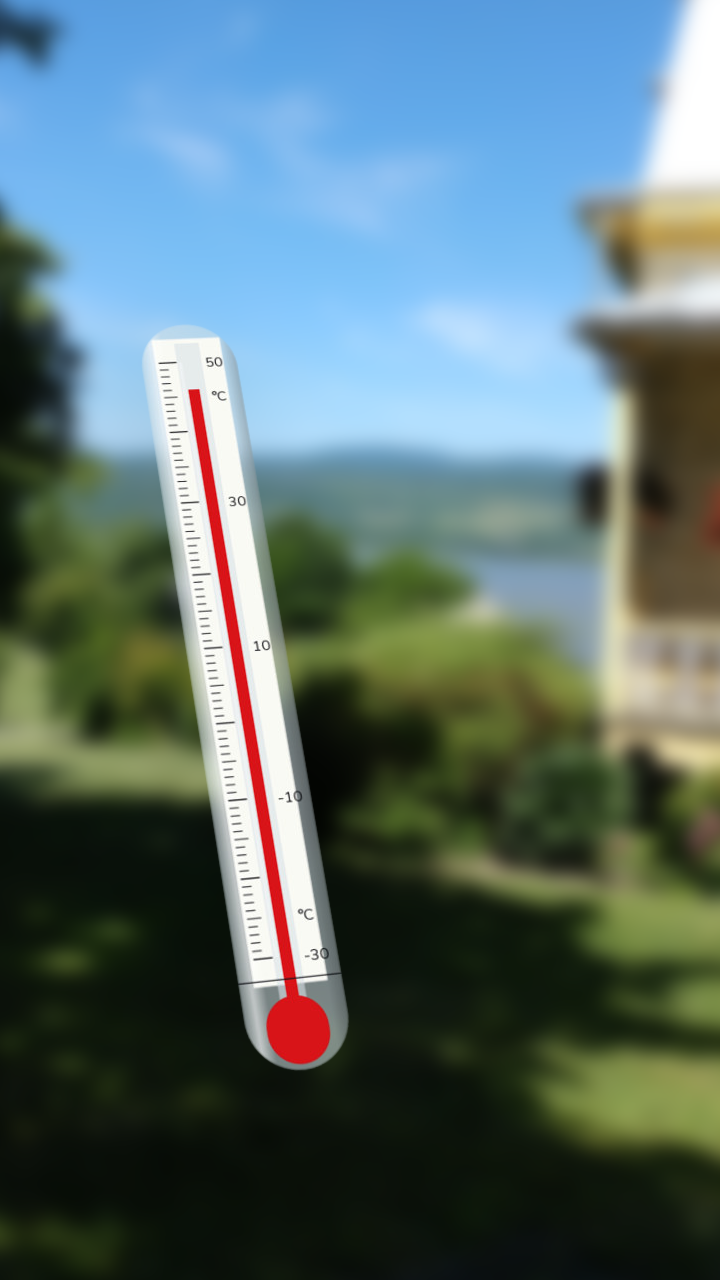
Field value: 46 °C
